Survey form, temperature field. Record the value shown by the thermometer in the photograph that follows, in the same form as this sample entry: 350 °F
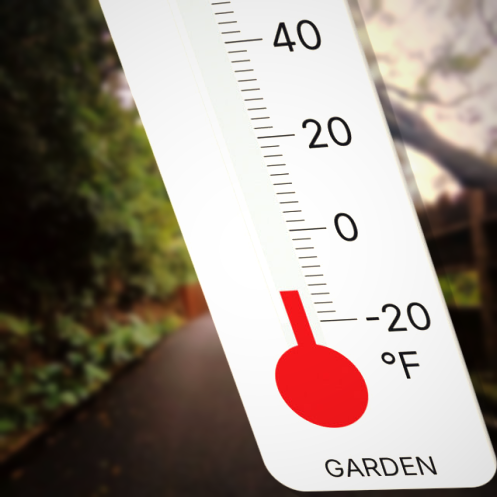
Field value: -13 °F
